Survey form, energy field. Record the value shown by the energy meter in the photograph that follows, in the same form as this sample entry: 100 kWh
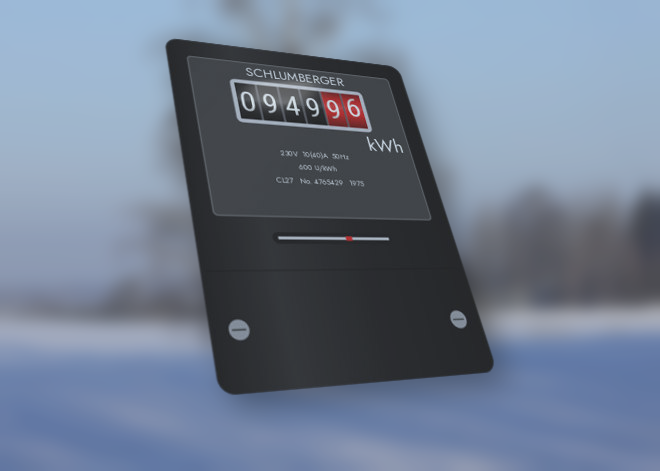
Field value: 949.96 kWh
